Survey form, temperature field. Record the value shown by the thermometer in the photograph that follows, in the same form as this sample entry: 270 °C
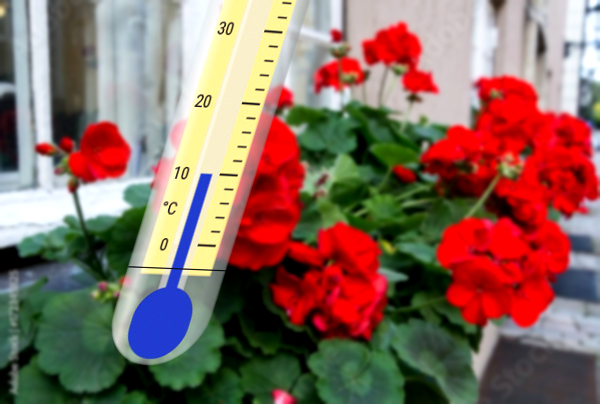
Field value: 10 °C
